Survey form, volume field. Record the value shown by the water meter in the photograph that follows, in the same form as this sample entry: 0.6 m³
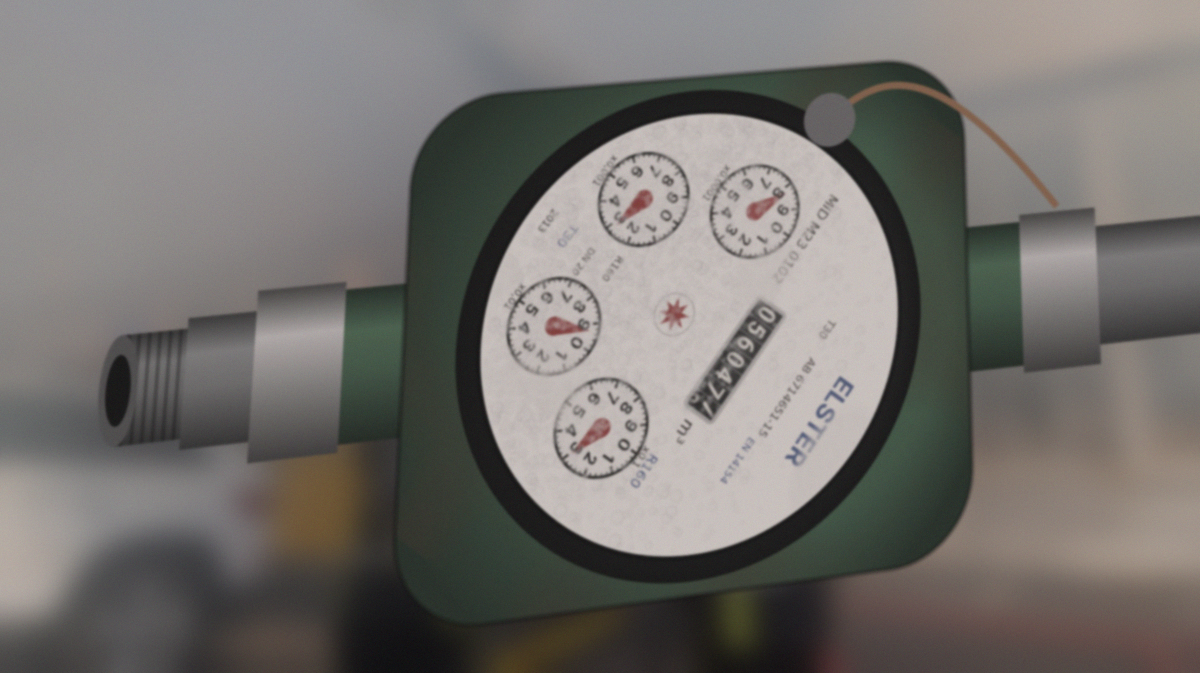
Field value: 560477.2928 m³
